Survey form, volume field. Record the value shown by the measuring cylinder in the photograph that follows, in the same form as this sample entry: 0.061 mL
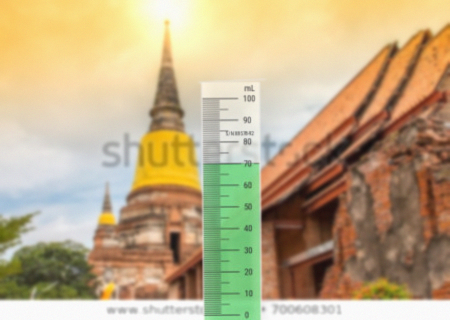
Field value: 70 mL
